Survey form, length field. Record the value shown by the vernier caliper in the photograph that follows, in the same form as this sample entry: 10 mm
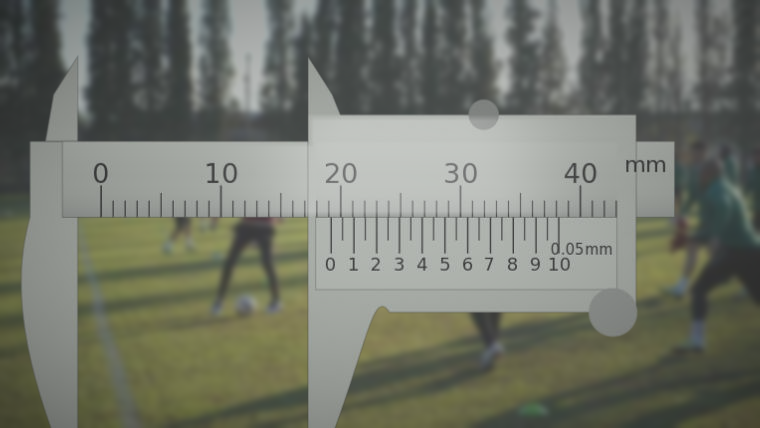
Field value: 19.2 mm
